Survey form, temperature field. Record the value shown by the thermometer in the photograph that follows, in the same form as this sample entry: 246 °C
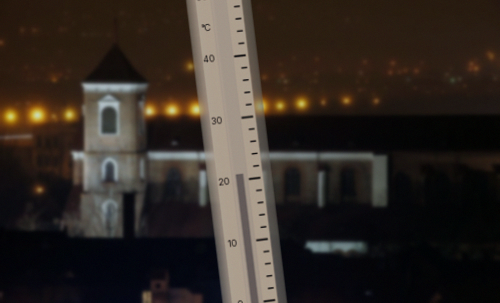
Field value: 21 °C
